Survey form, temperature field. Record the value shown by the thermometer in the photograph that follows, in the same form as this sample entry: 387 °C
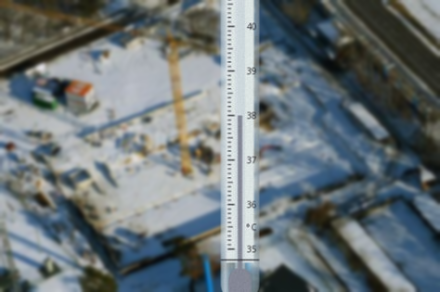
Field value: 38 °C
